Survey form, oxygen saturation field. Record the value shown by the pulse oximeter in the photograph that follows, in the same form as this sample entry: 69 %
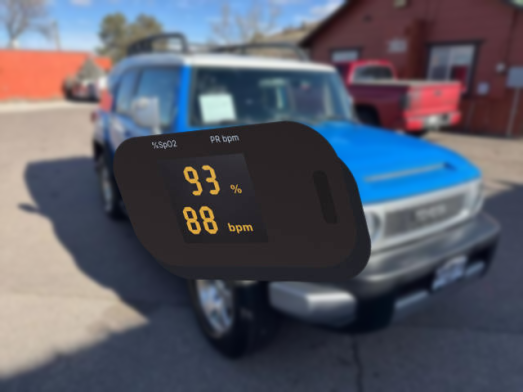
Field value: 93 %
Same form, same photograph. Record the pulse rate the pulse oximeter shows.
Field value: 88 bpm
